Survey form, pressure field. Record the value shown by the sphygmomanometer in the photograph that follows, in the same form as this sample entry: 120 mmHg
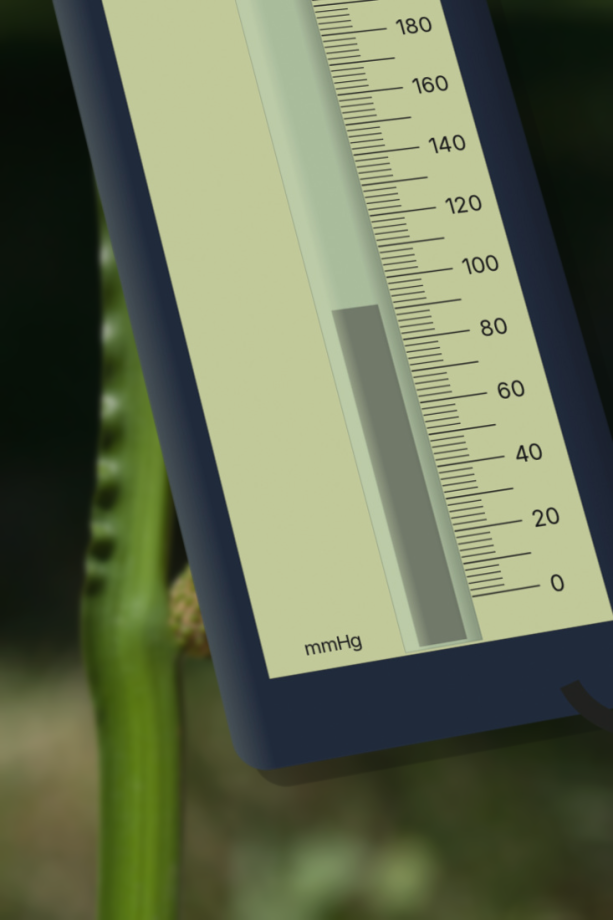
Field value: 92 mmHg
